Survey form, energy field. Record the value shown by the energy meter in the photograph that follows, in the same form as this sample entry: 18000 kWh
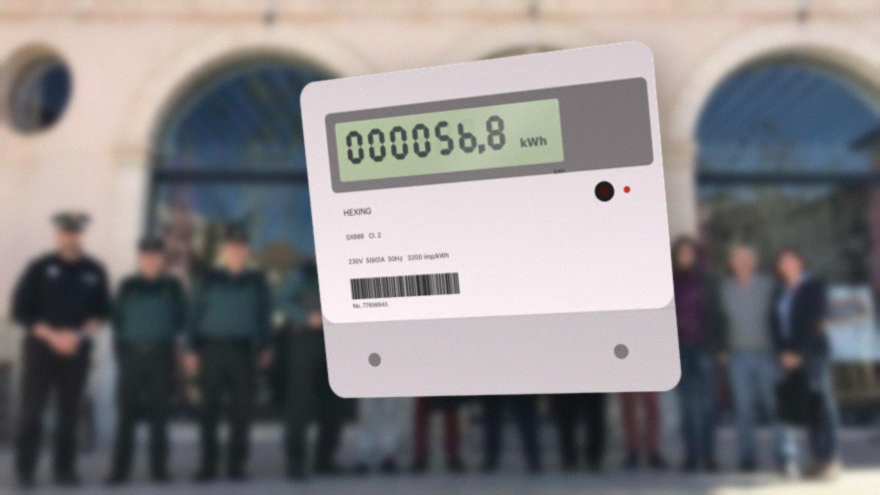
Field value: 56.8 kWh
